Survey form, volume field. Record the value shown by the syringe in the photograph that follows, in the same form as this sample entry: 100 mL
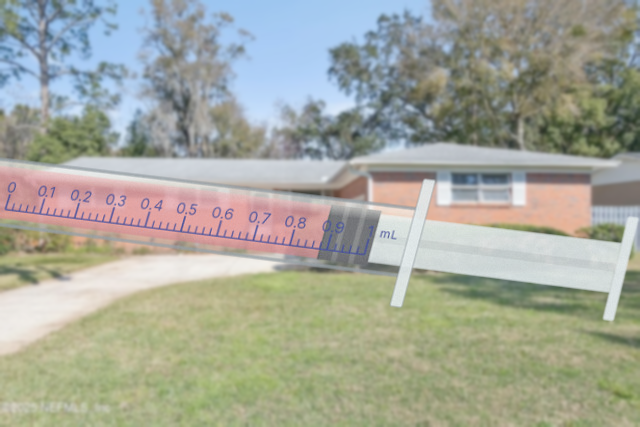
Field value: 0.88 mL
